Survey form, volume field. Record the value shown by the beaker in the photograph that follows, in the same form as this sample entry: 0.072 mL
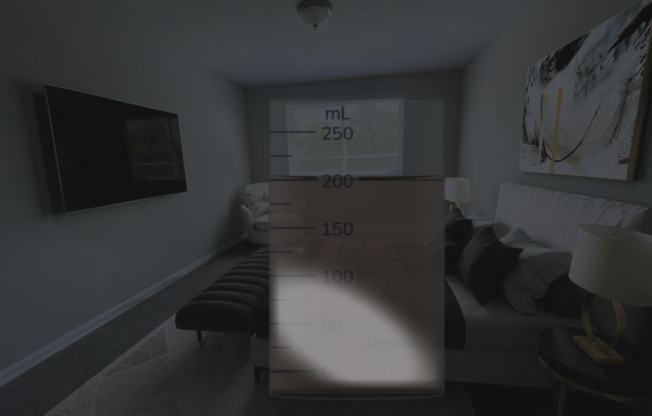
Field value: 200 mL
